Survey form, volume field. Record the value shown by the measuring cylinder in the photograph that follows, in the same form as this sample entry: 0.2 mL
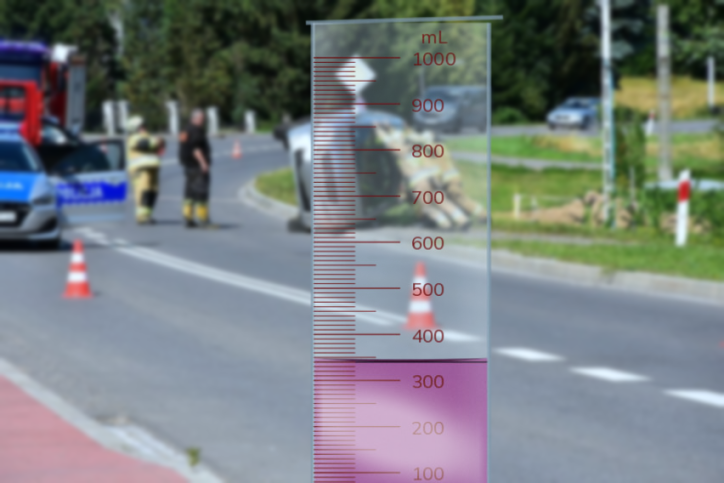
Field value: 340 mL
